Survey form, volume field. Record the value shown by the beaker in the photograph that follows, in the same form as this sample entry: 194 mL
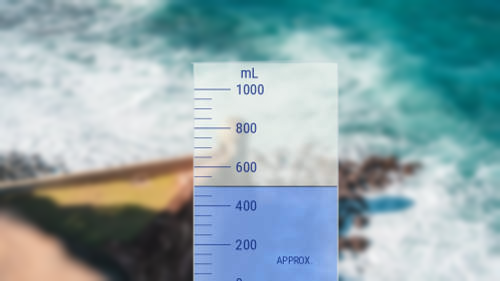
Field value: 500 mL
